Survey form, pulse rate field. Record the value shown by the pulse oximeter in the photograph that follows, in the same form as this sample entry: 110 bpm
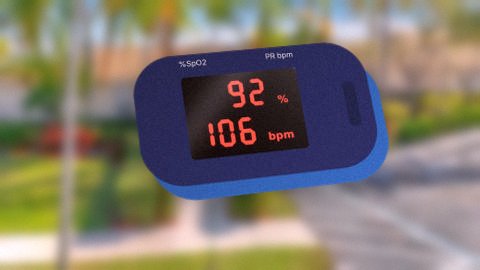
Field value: 106 bpm
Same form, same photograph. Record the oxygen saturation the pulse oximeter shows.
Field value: 92 %
